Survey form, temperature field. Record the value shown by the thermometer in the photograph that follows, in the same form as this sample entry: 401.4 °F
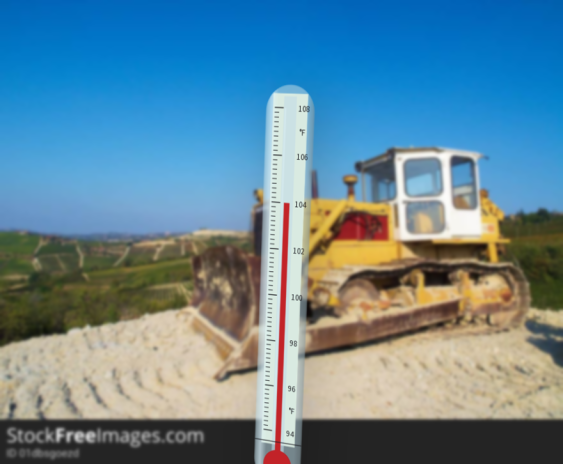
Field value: 104 °F
